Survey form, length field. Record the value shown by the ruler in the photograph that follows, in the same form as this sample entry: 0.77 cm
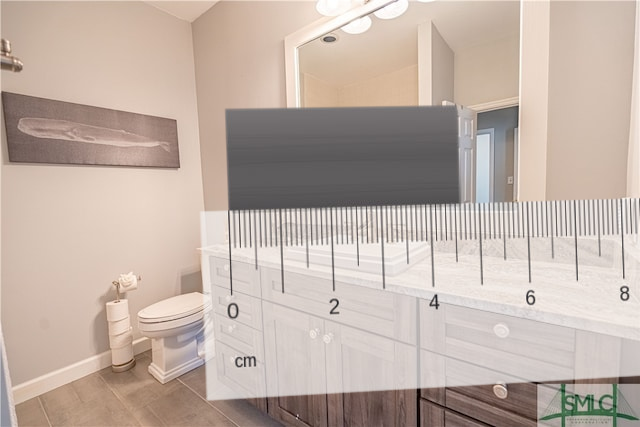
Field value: 4.6 cm
